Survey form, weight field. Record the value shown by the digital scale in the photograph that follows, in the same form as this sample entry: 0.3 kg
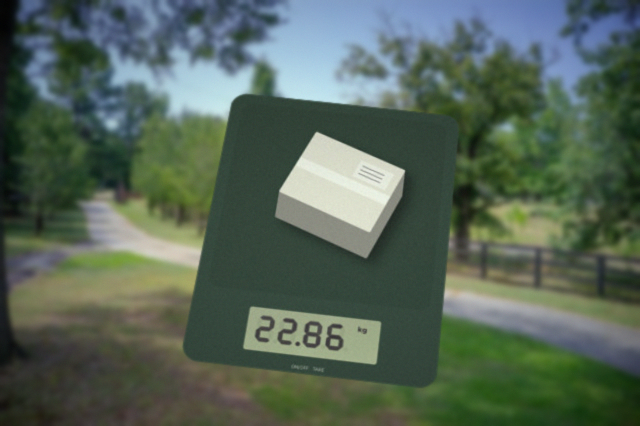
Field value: 22.86 kg
